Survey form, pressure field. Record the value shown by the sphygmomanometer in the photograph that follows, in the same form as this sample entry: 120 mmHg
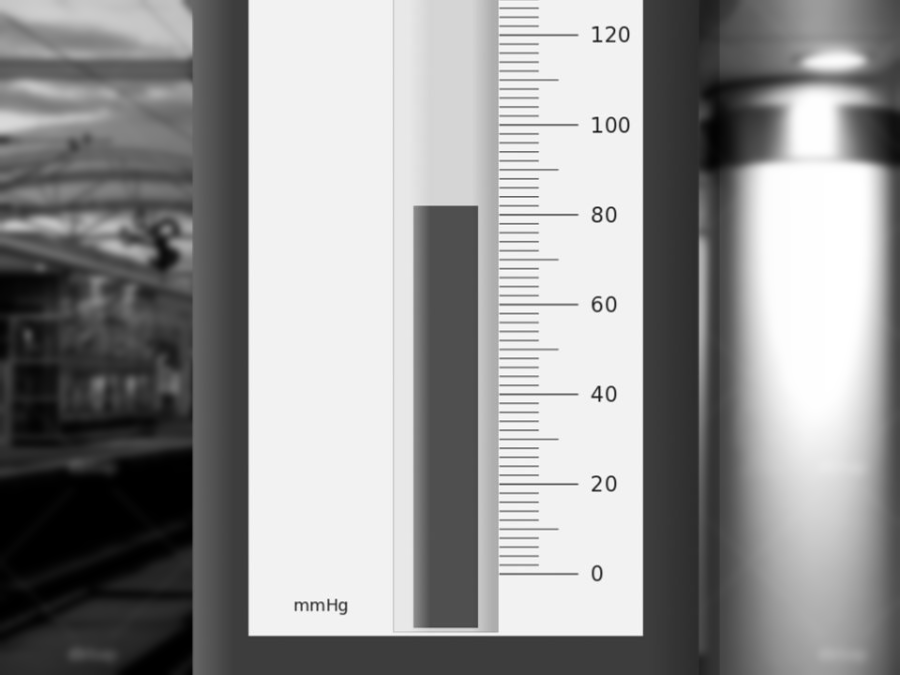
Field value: 82 mmHg
